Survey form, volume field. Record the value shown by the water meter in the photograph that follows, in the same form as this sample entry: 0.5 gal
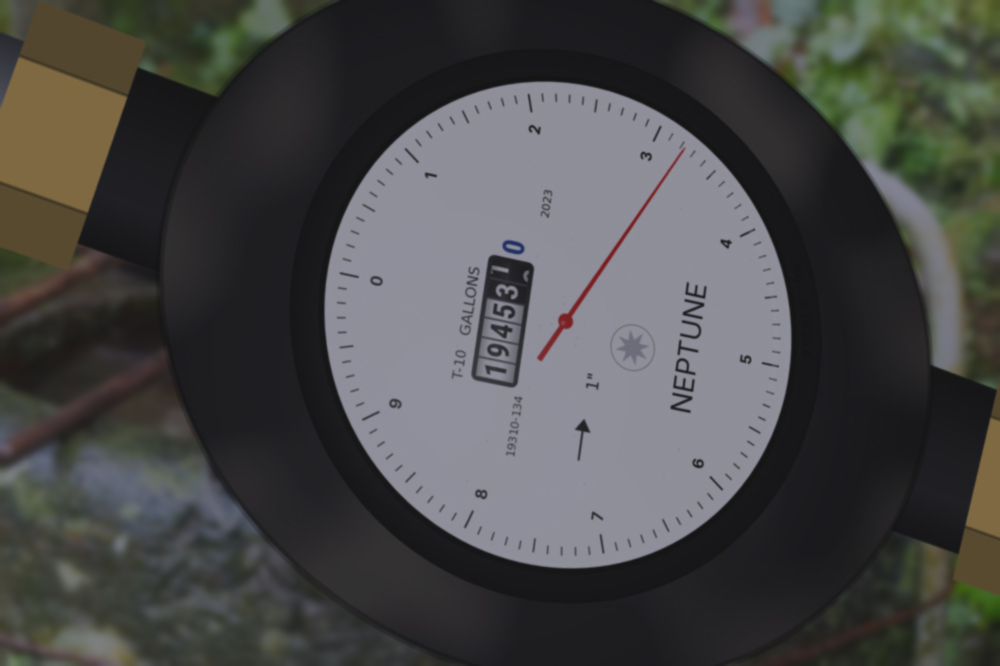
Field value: 1945313.2 gal
